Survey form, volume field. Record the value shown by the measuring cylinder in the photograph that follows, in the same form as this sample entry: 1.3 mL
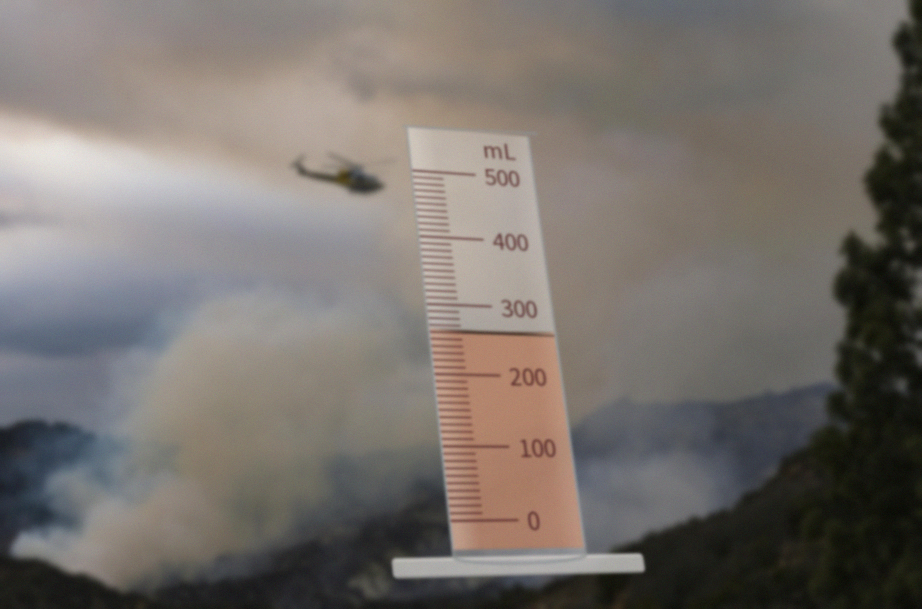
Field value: 260 mL
